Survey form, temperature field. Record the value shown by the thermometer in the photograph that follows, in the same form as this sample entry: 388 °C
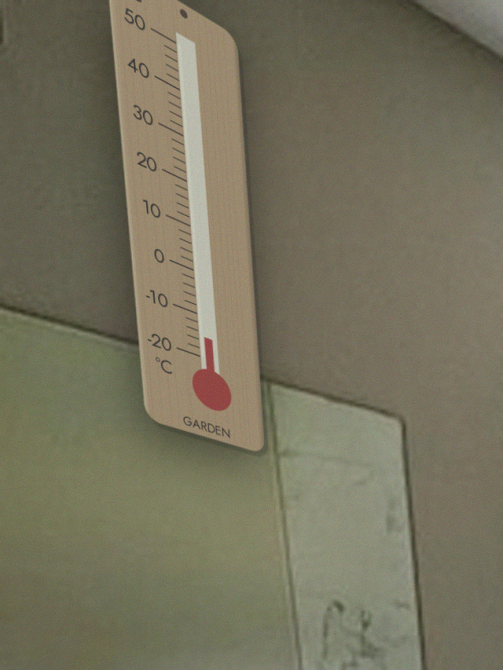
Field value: -15 °C
